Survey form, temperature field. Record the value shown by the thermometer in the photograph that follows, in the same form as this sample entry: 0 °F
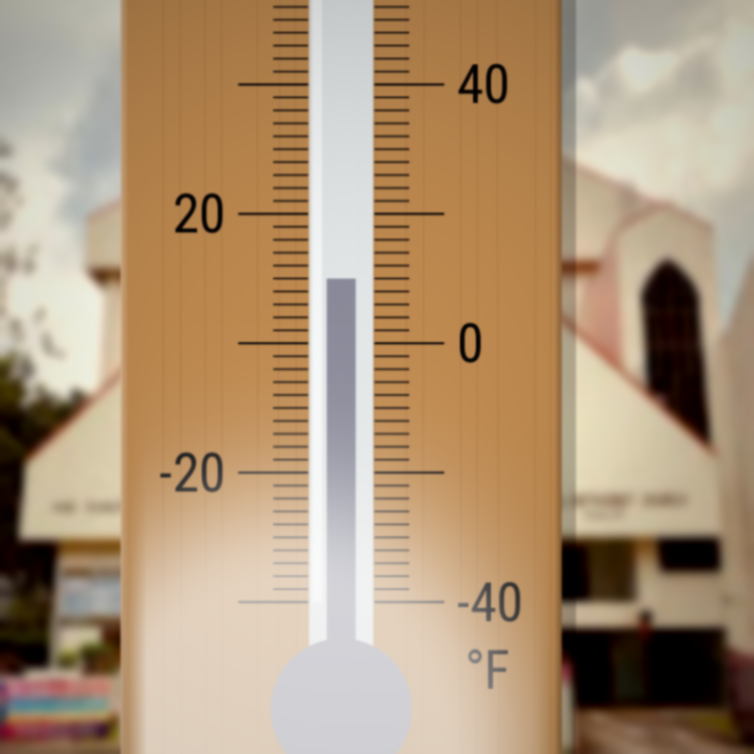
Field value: 10 °F
